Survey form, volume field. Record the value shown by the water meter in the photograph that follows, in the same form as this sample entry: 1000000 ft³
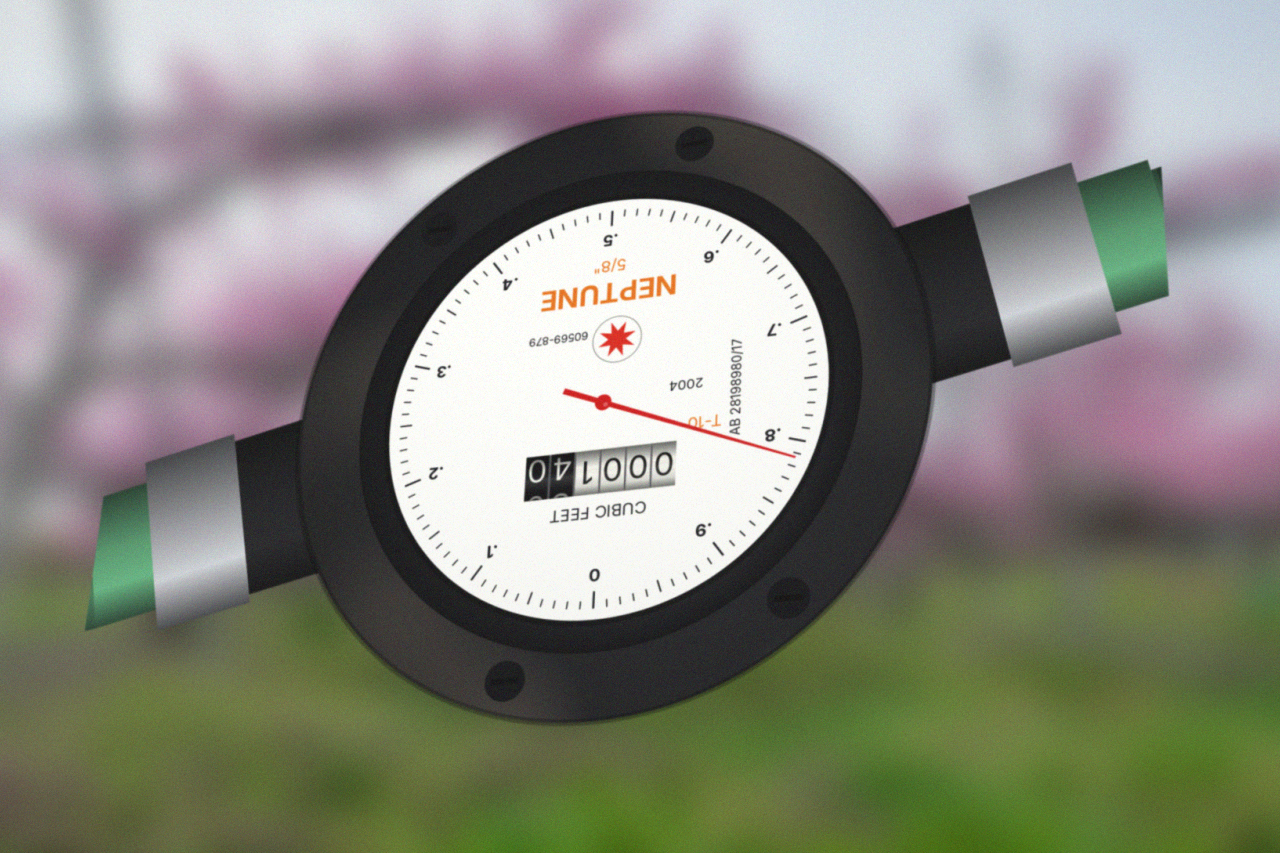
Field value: 139.81 ft³
